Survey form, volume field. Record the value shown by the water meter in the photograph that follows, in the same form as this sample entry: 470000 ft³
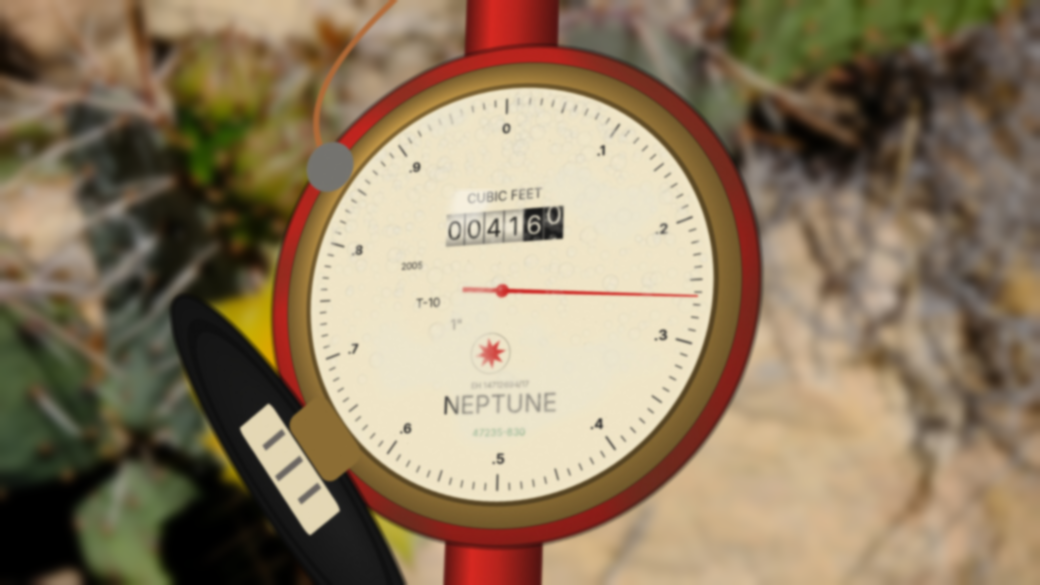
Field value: 4160.26 ft³
